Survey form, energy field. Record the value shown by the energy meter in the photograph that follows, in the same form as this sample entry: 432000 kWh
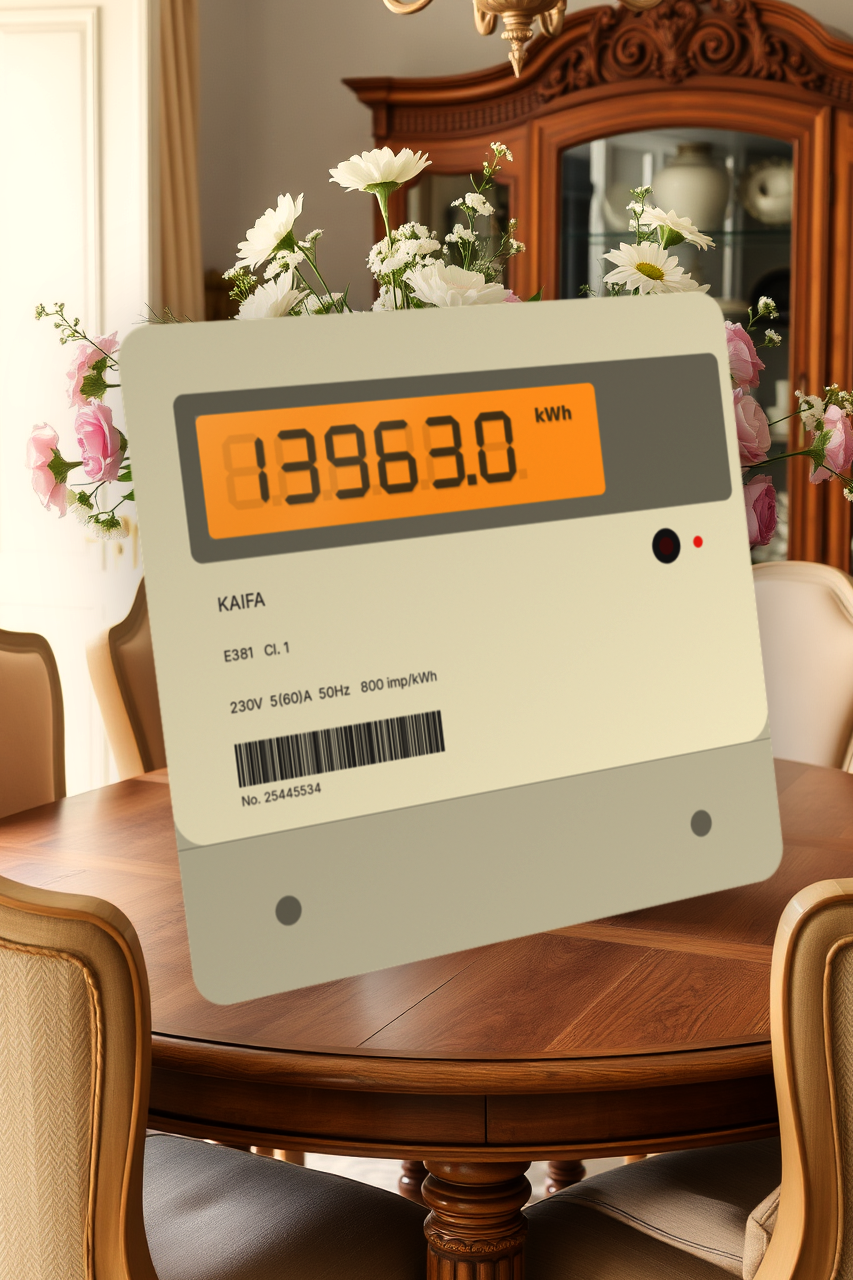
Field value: 13963.0 kWh
